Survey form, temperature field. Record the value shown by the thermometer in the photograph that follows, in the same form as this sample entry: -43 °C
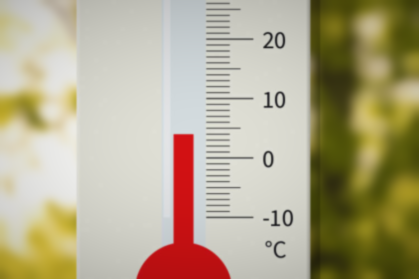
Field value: 4 °C
